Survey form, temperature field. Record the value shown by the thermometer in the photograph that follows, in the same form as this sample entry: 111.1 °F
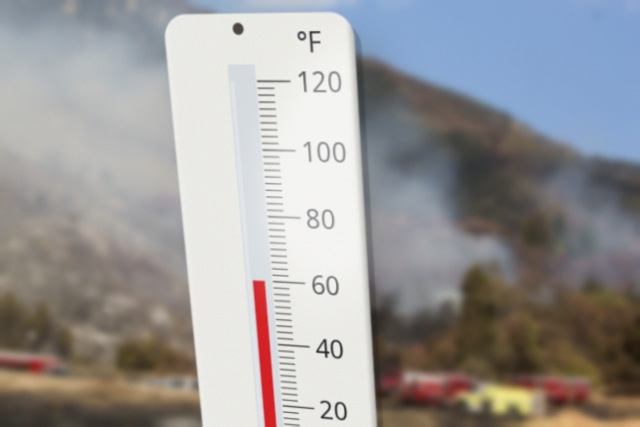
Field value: 60 °F
